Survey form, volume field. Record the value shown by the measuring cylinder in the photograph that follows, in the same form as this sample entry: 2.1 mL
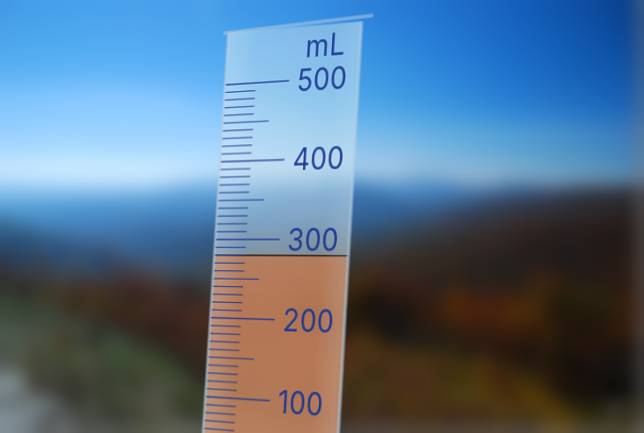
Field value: 280 mL
